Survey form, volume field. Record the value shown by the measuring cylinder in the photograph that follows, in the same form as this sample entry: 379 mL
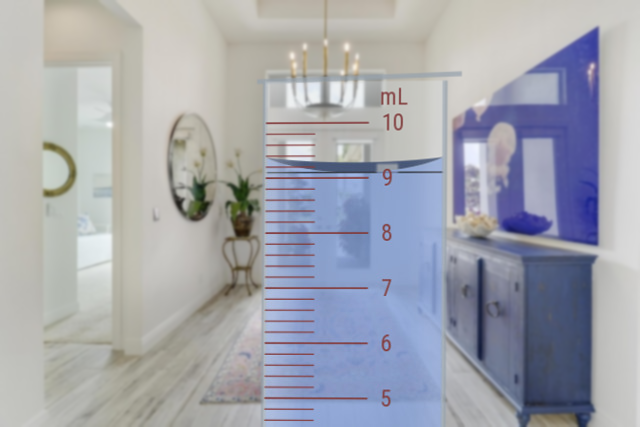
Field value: 9.1 mL
